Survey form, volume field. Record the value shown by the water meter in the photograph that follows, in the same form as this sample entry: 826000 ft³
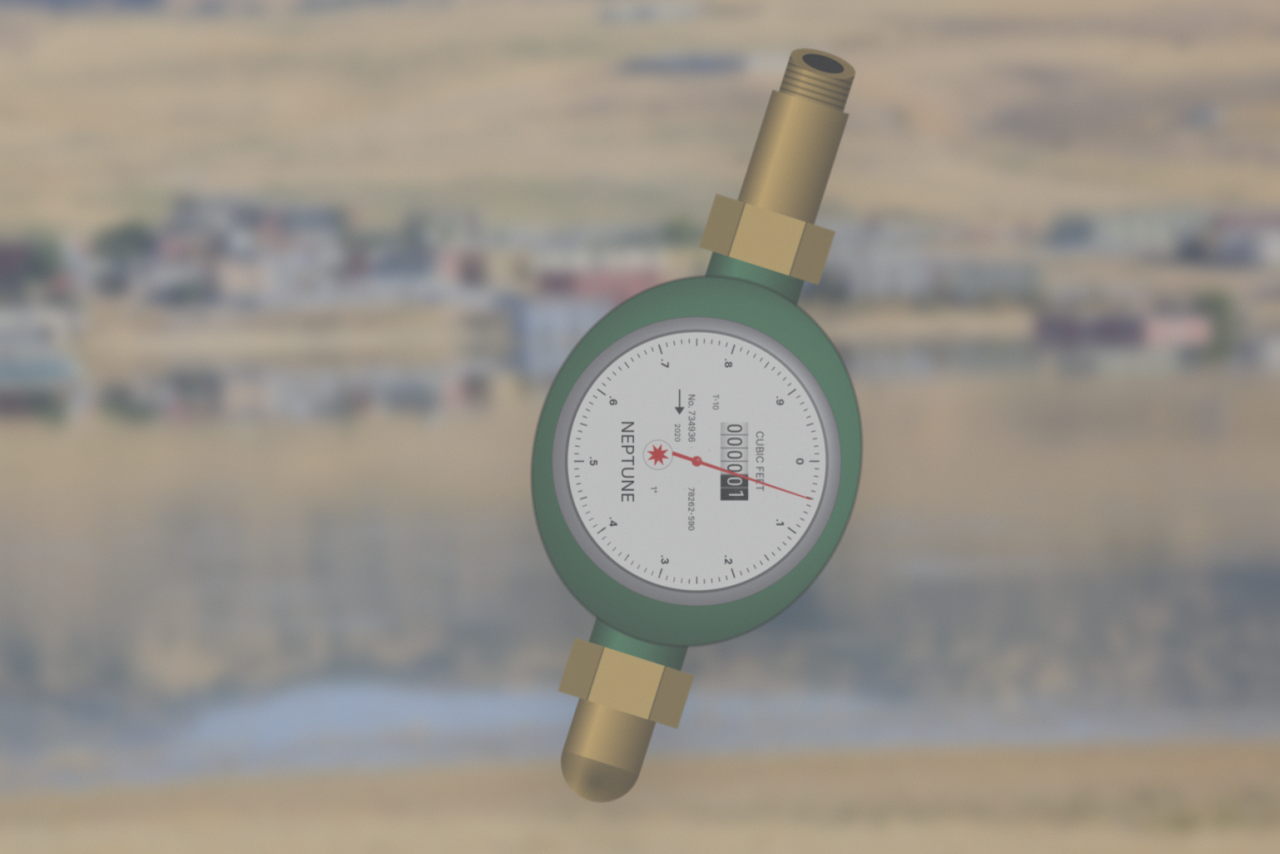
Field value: 1.05 ft³
